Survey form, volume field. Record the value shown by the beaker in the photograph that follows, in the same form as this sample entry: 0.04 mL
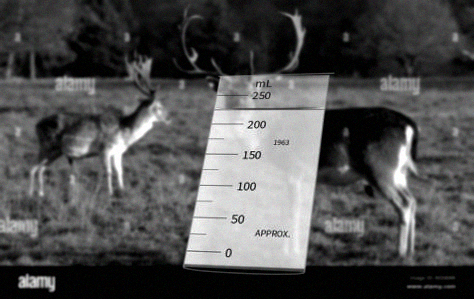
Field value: 225 mL
